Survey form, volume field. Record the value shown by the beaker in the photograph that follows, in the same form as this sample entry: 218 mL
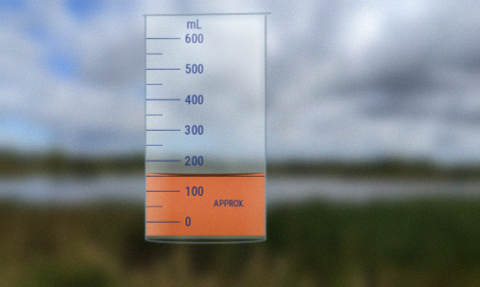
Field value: 150 mL
